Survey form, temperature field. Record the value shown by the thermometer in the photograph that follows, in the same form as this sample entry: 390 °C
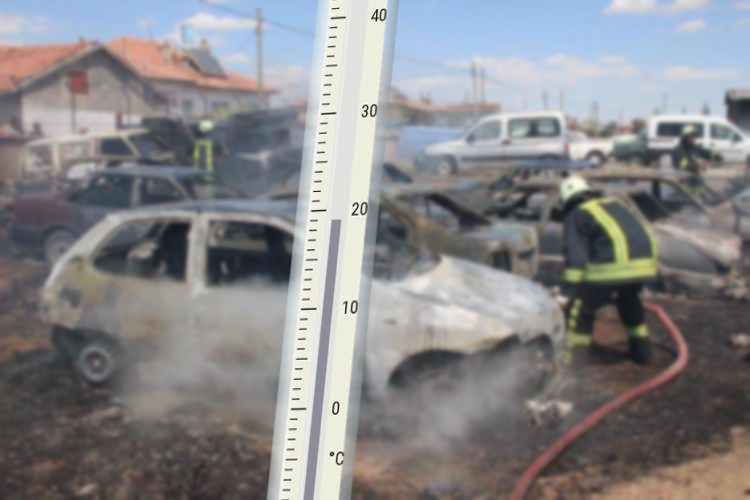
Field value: 19 °C
